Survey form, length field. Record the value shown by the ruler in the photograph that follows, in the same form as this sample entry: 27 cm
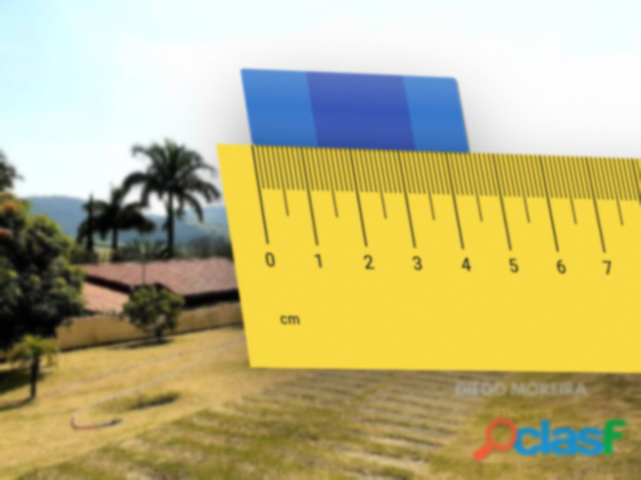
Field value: 4.5 cm
